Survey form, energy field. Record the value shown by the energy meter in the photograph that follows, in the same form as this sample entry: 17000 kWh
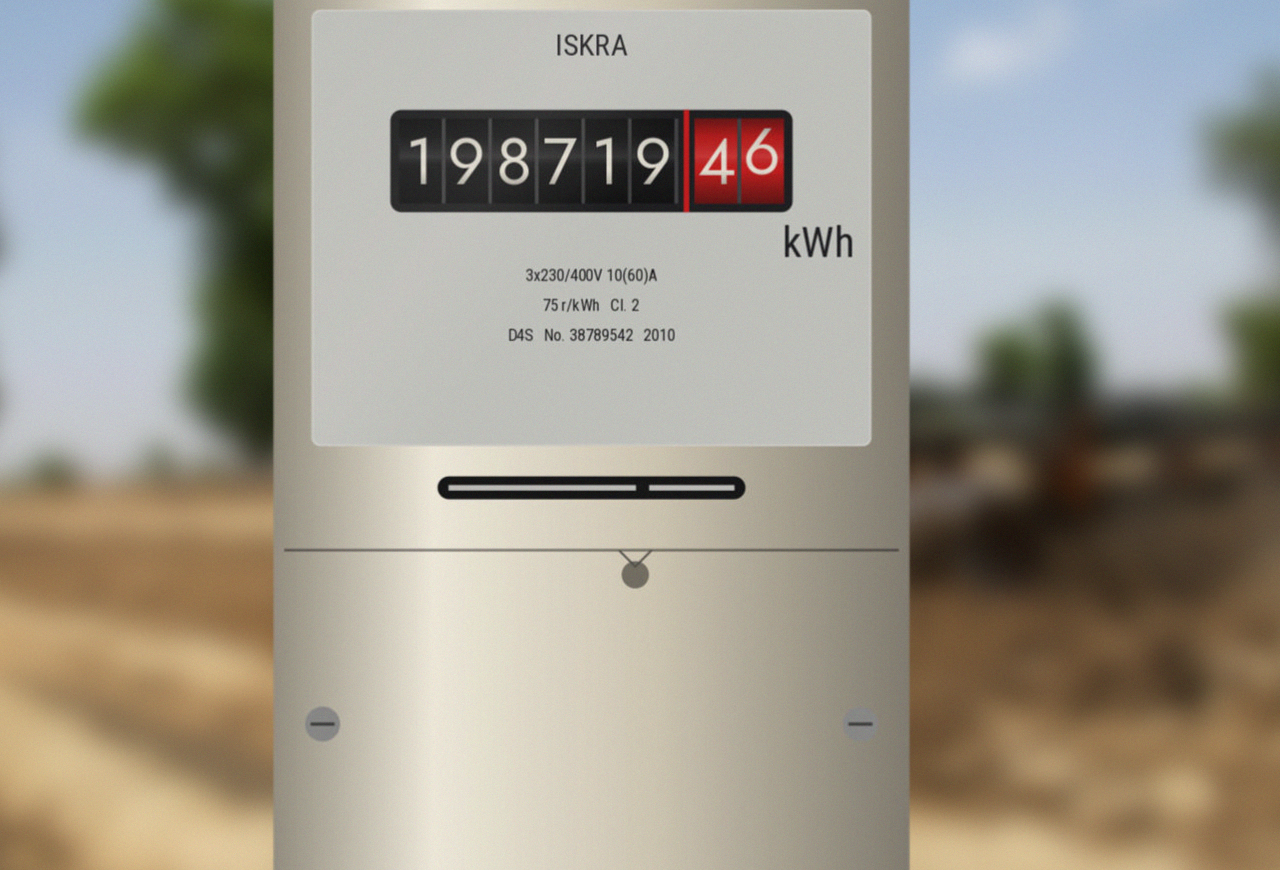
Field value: 198719.46 kWh
